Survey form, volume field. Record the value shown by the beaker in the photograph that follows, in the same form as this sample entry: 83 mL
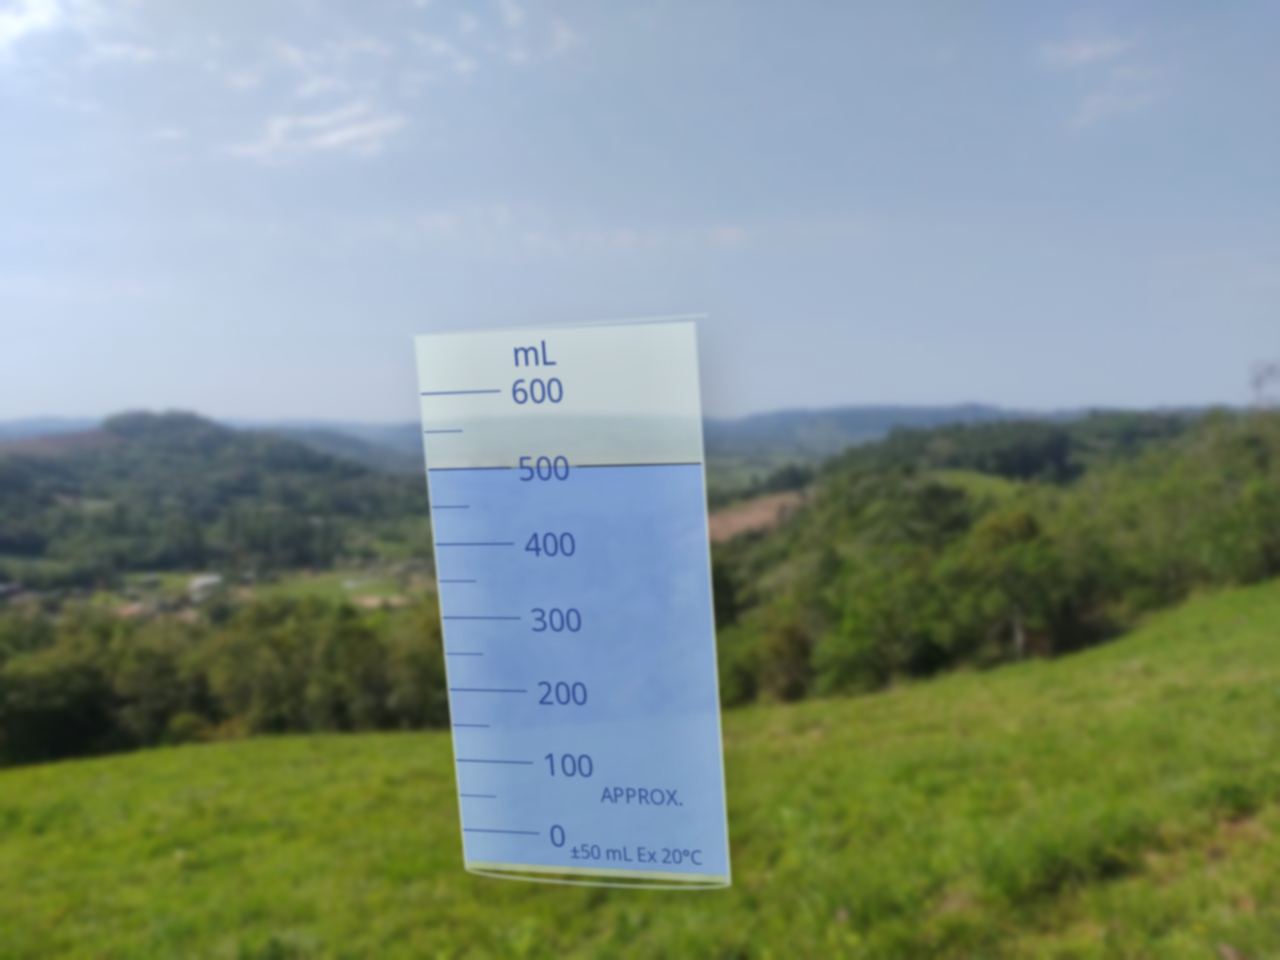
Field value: 500 mL
